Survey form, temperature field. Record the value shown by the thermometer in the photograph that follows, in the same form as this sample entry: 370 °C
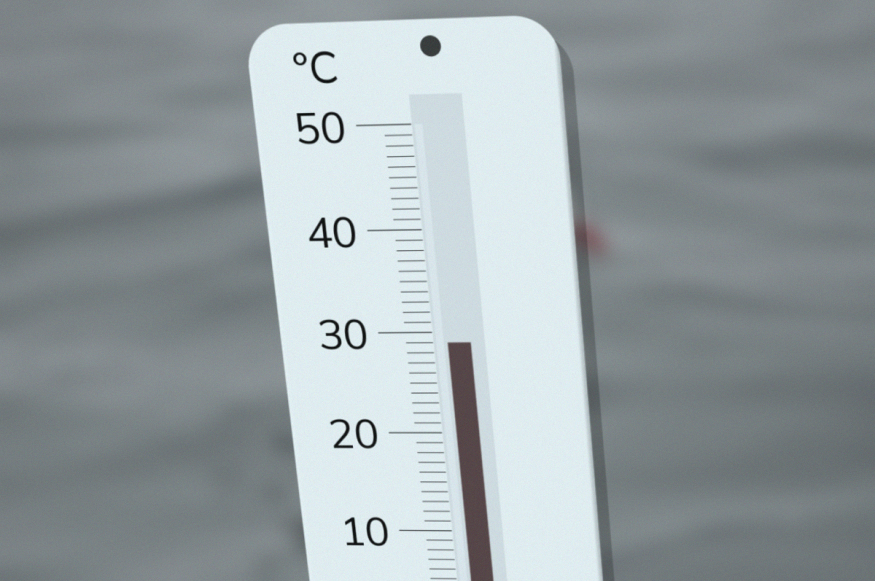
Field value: 29 °C
